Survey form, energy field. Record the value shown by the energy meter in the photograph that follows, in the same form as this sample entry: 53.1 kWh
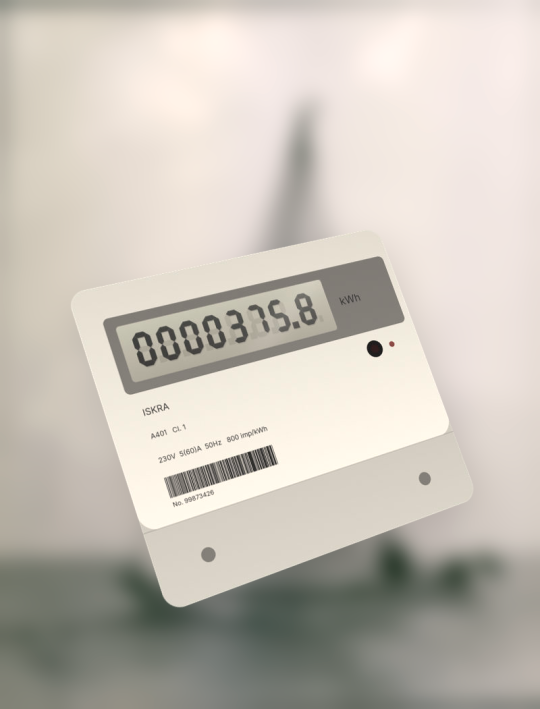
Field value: 375.8 kWh
